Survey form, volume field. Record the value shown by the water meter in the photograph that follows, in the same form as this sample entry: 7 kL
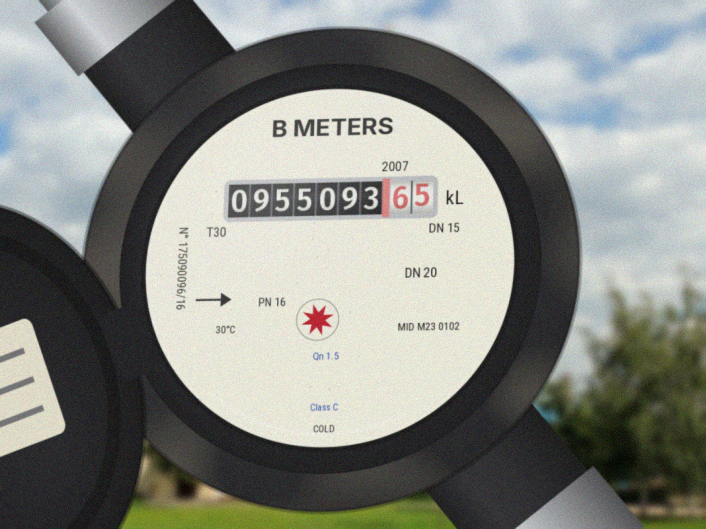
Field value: 955093.65 kL
